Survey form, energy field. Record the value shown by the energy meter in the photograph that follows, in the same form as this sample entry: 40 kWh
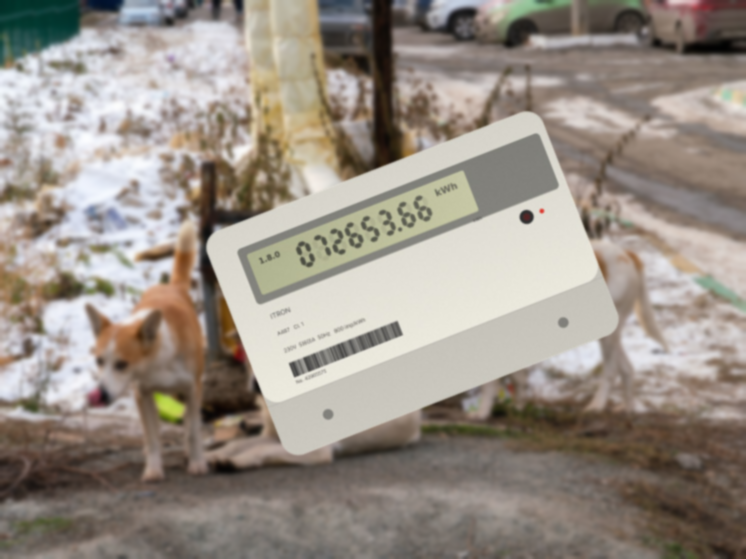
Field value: 72653.66 kWh
